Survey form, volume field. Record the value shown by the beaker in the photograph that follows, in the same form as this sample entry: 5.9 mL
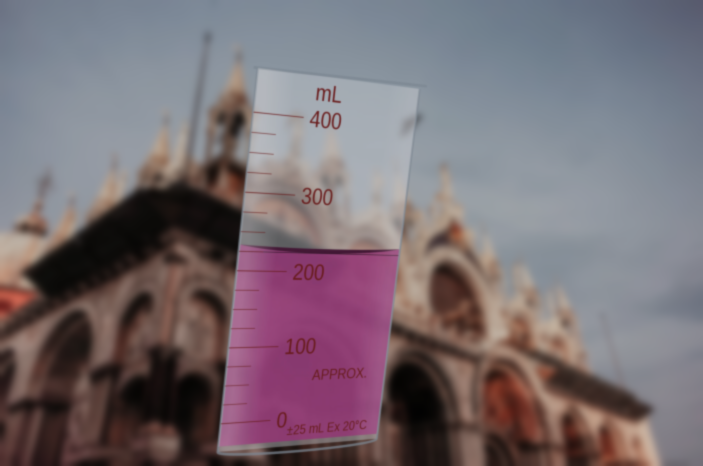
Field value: 225 mL
